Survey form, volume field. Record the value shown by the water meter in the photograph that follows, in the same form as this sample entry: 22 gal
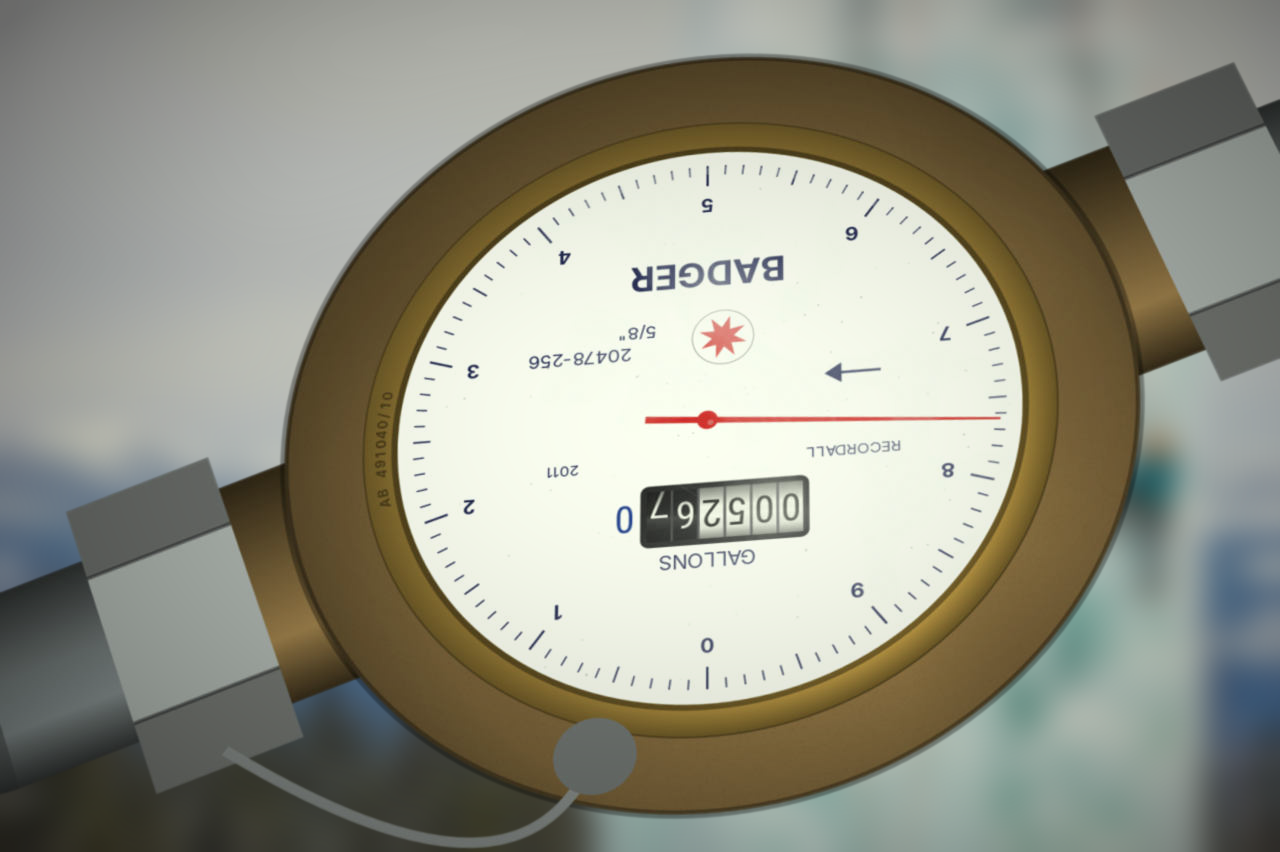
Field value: 52667.6 gal
